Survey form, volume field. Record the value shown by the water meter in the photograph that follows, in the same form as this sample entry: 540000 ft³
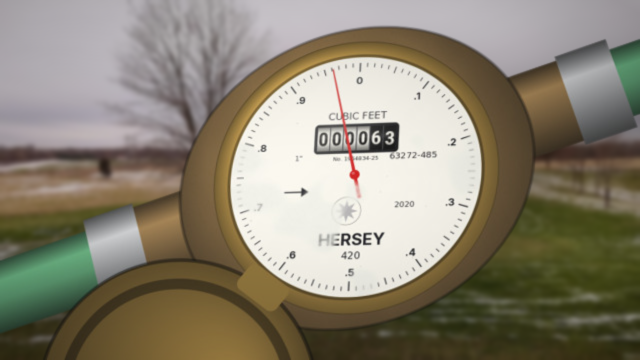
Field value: 62.96 ft³
